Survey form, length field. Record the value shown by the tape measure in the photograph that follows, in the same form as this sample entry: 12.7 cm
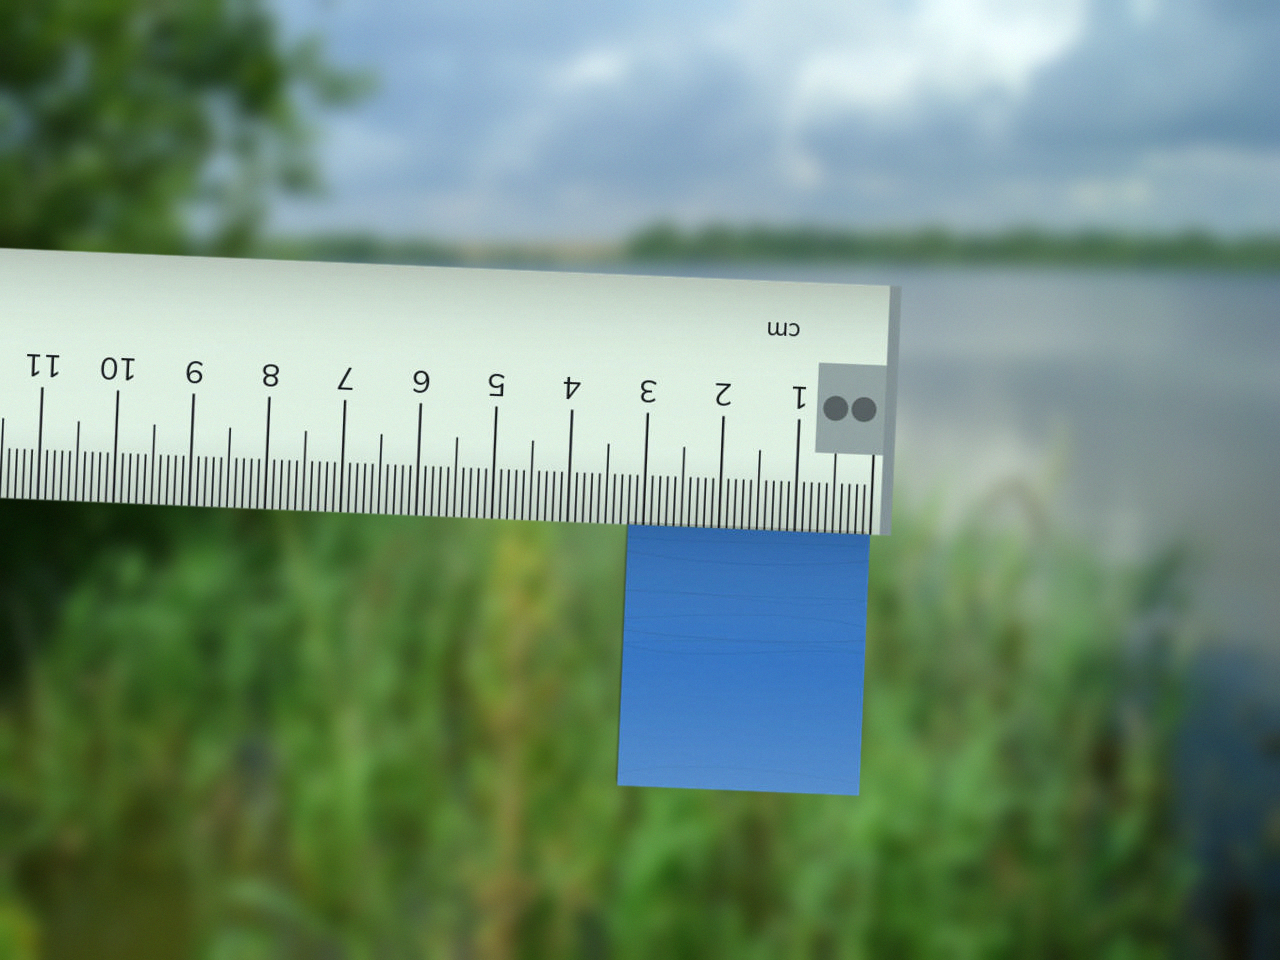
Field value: 3.2 cm
